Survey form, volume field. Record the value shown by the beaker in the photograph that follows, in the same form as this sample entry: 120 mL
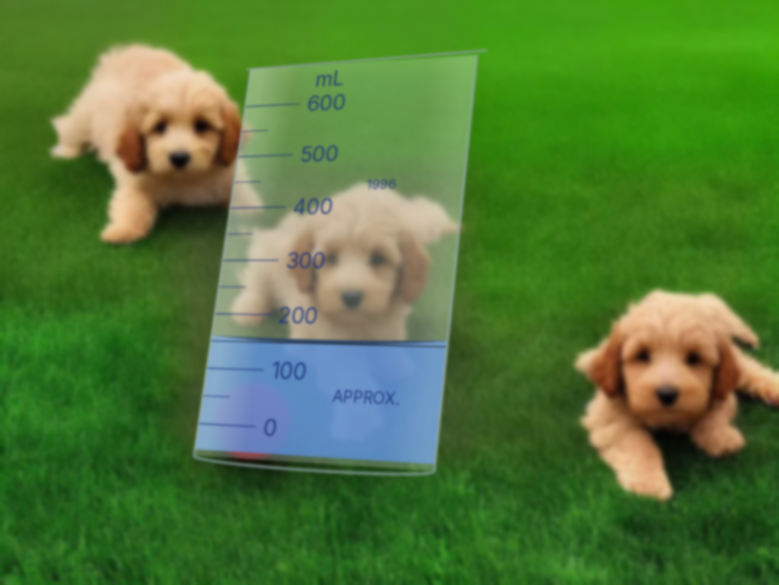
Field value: 150 mL
